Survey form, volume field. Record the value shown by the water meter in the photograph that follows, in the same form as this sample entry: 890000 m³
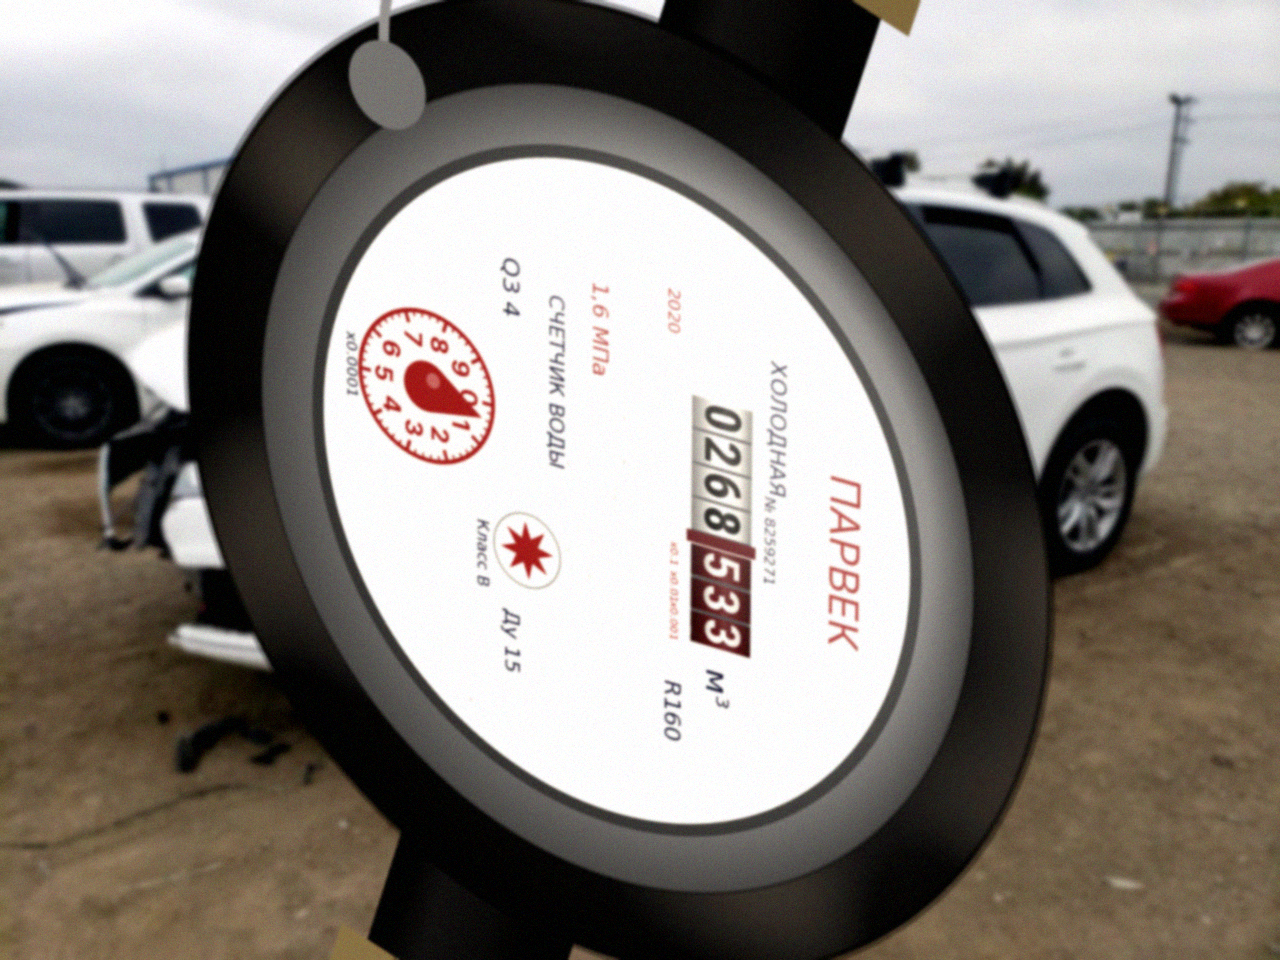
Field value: 268.5330 m³
